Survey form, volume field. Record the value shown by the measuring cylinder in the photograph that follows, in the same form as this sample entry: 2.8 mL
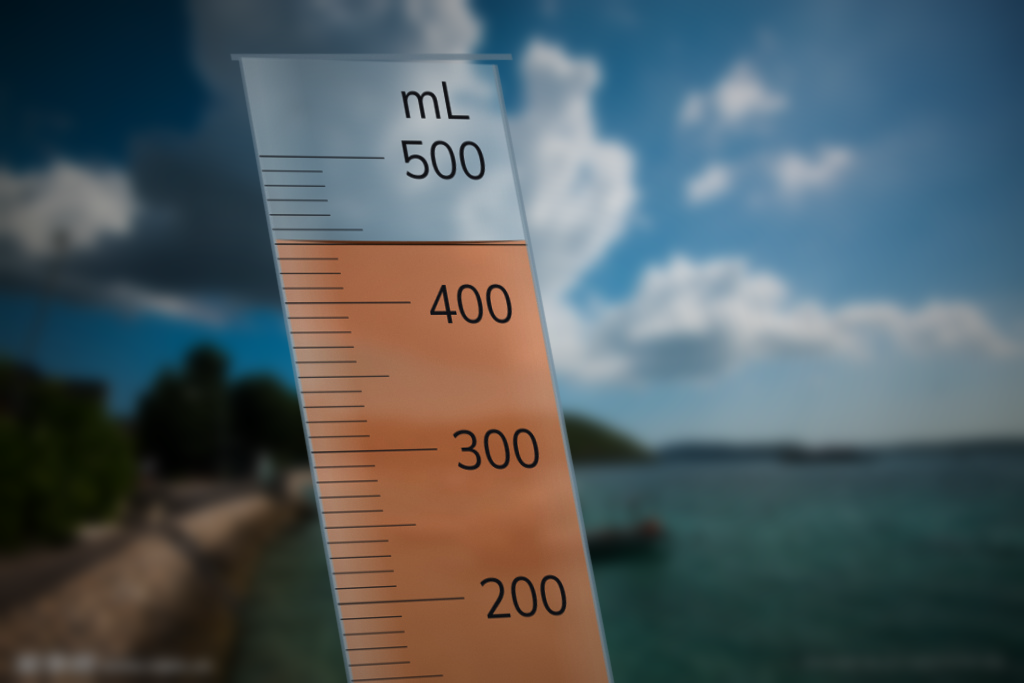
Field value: 440 mL
